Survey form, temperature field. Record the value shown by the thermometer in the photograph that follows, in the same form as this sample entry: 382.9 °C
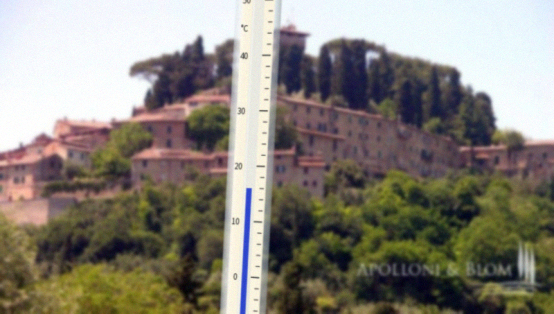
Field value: 16 °C
